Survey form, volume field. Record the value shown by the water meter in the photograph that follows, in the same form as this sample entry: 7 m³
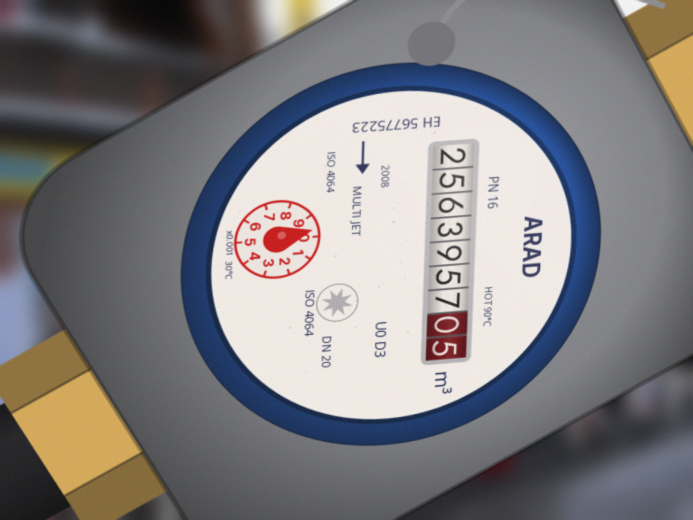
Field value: 2563957.049 m³
